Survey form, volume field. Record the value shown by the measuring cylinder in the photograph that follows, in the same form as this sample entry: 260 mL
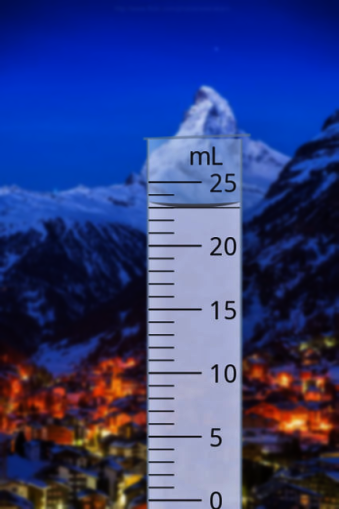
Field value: 23 mL
